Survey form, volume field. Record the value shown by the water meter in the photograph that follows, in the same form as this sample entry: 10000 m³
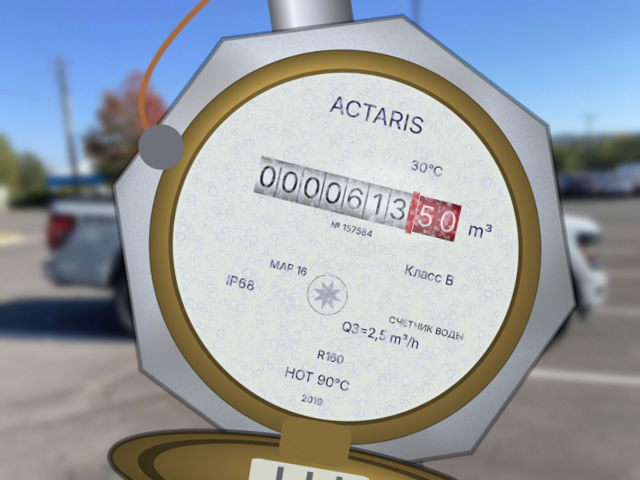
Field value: 613.50 m³
